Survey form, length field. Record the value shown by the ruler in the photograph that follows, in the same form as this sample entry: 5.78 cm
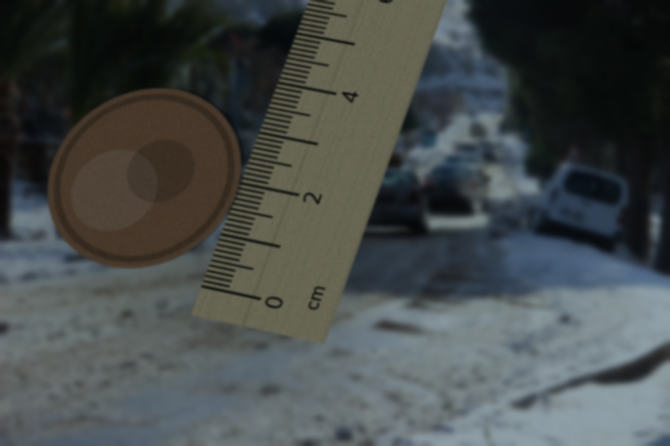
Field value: 3.5 cm
